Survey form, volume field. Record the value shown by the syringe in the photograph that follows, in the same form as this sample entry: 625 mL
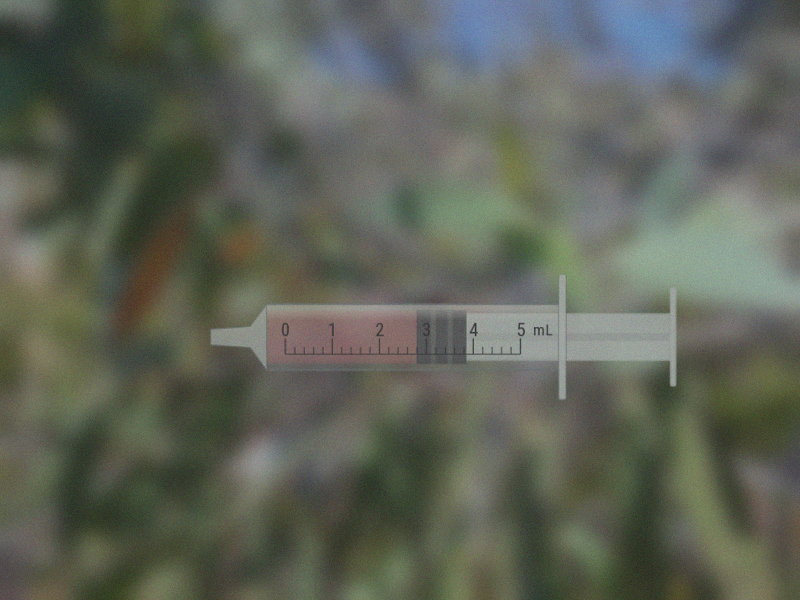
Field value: 2.8 mL
